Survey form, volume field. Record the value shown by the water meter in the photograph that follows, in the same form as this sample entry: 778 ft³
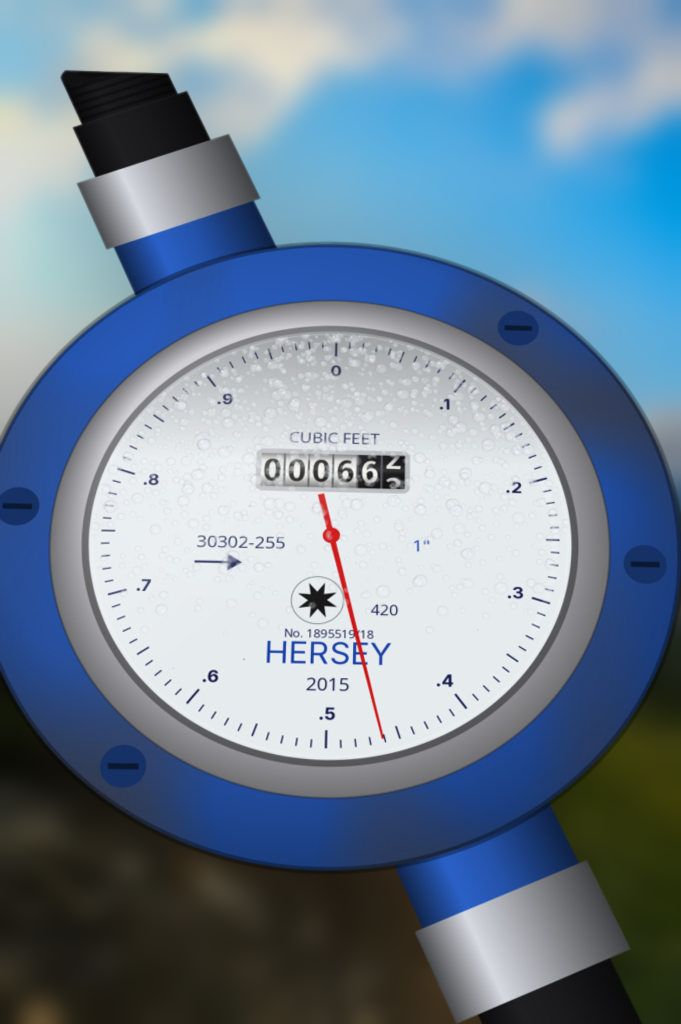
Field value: 662.46 ft³
